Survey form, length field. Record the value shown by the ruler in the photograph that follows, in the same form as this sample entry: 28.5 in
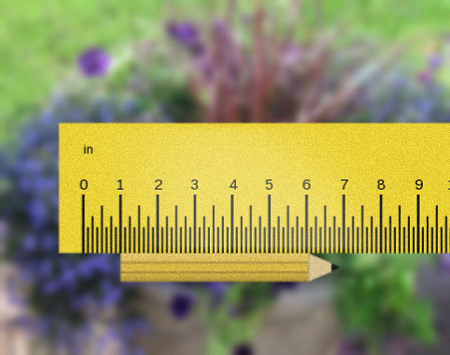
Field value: 5.875 in
